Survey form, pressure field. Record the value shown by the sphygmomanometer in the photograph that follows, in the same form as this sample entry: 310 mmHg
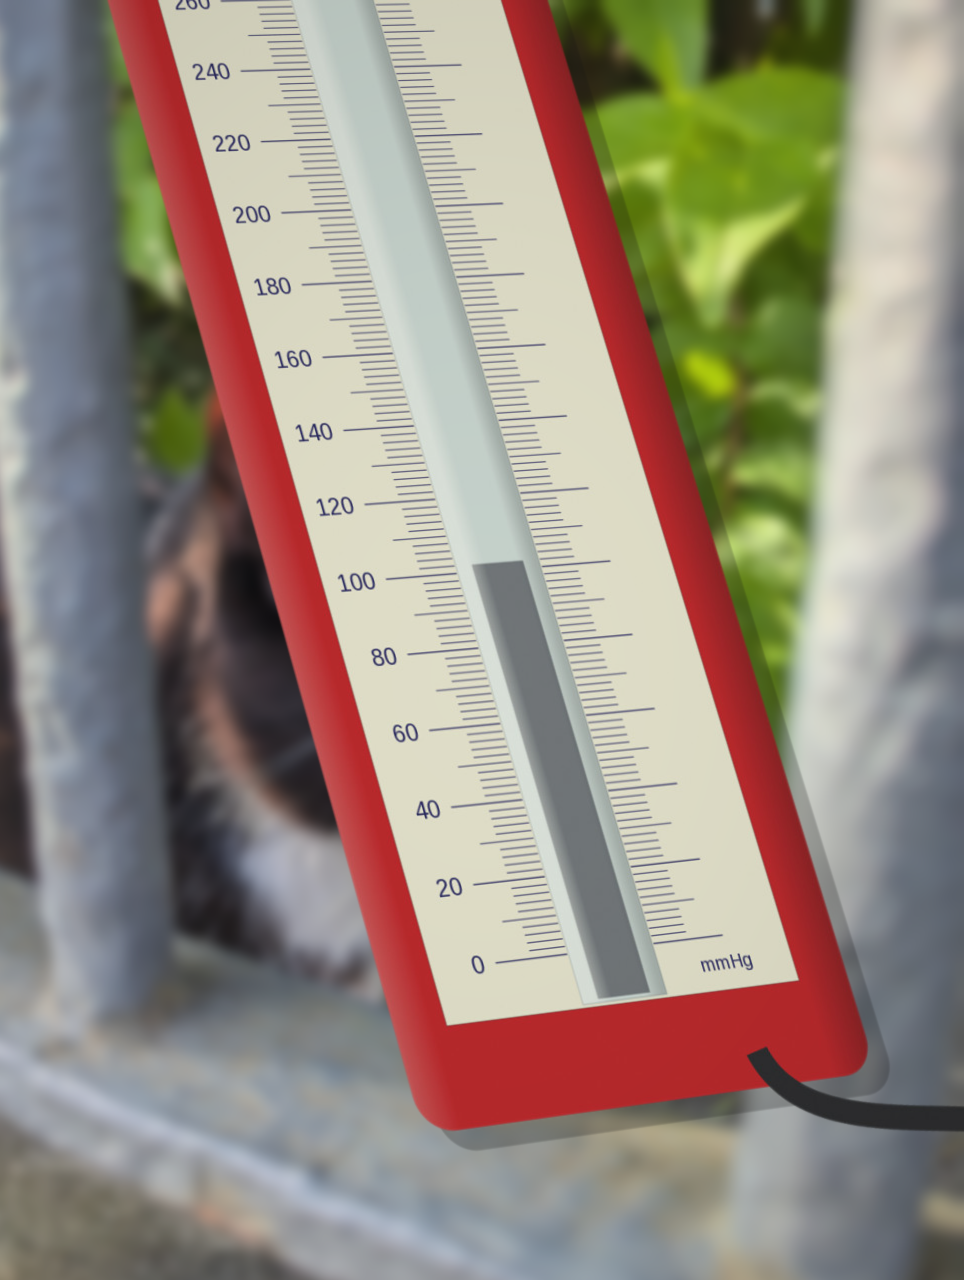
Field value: 102 mmHg
